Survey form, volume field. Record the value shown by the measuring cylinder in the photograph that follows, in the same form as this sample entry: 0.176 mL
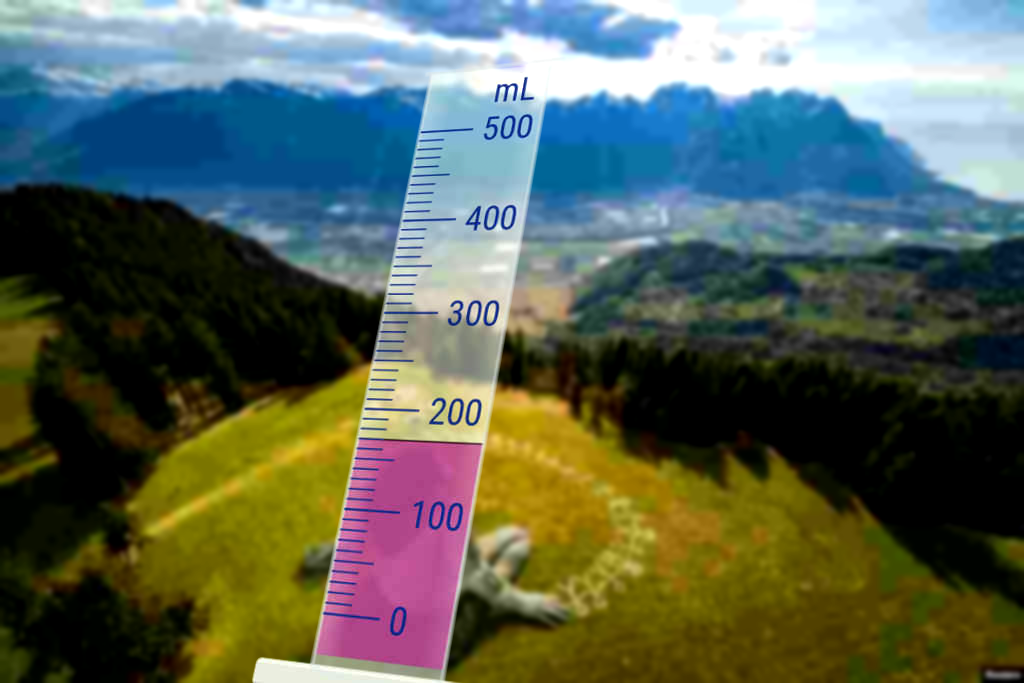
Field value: 170 mL
